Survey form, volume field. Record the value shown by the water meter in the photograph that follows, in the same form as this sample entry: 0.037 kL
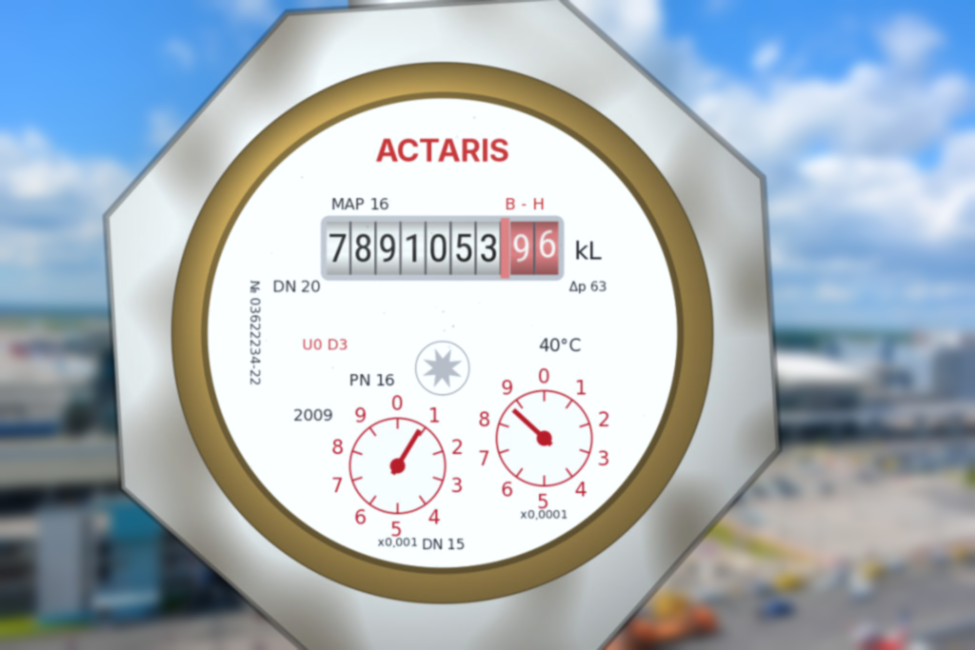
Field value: 7891053.9608 kL
